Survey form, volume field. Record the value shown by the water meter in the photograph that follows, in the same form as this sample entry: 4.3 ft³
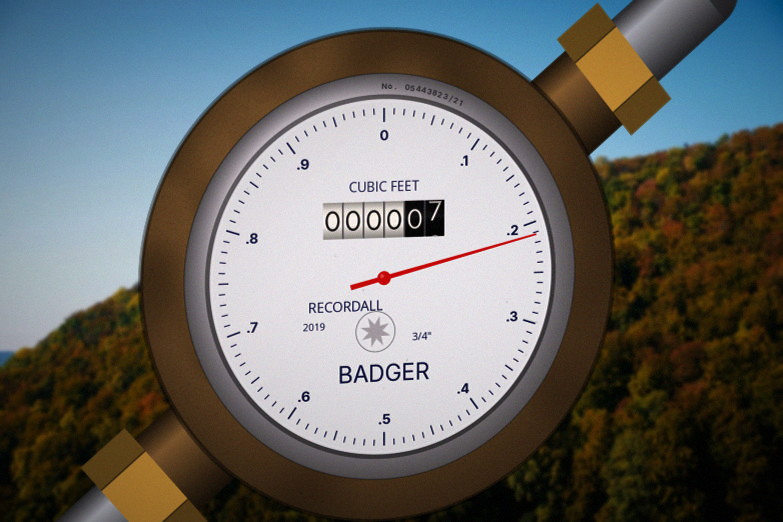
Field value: 7.21 ft³
